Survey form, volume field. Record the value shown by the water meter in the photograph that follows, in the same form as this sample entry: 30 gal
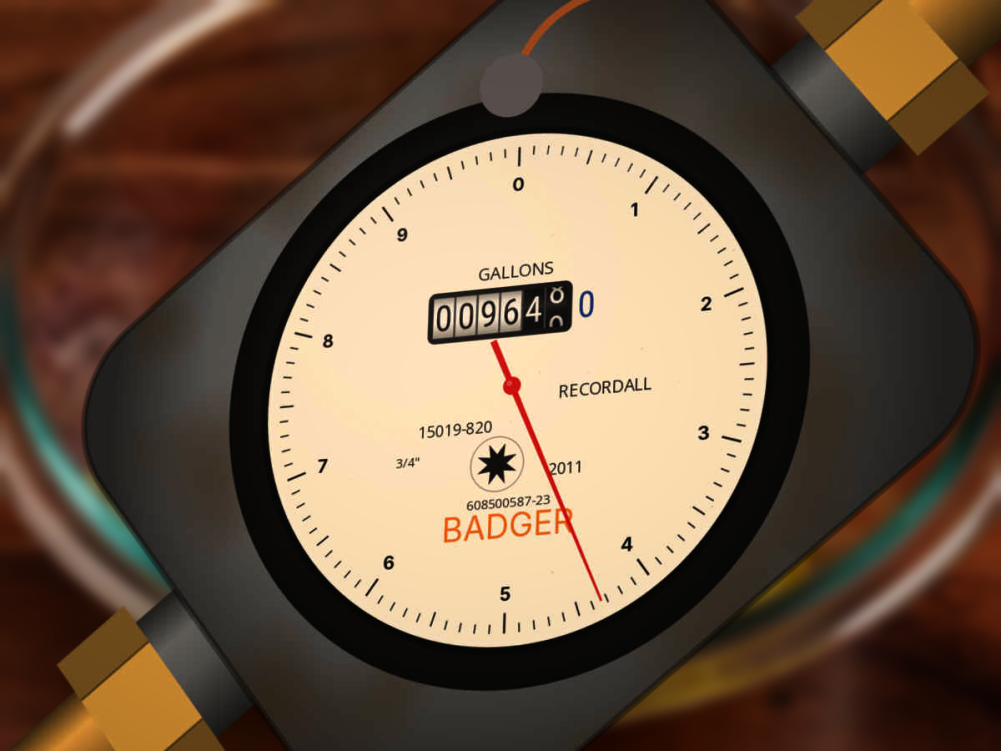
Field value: 96484.3 gal
